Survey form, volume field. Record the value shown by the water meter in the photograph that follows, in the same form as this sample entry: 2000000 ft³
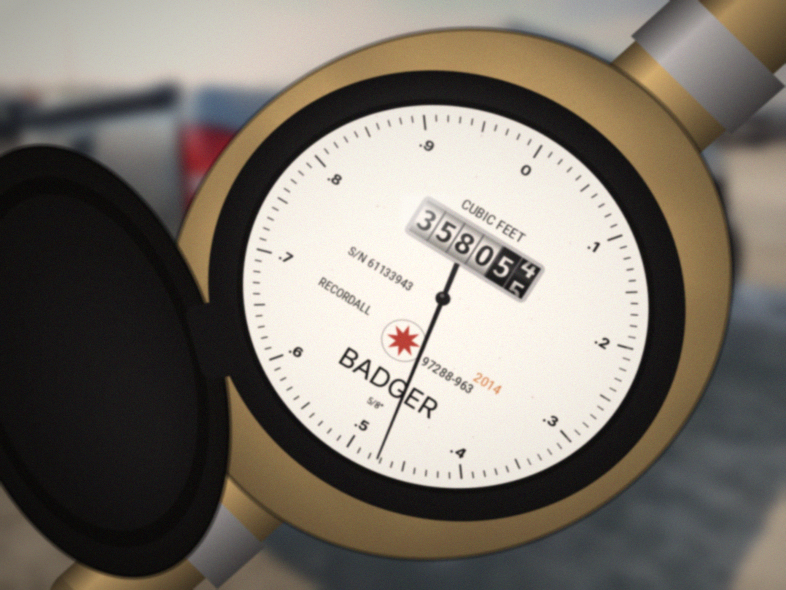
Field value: 358054.47 ft³
